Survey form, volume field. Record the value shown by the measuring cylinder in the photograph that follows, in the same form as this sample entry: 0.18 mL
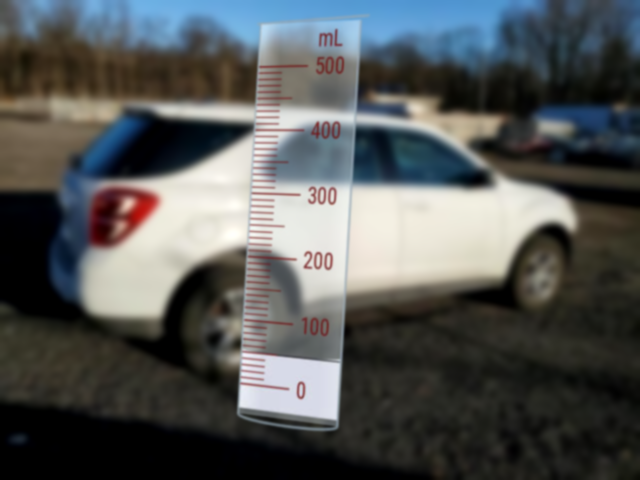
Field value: 50 mL
